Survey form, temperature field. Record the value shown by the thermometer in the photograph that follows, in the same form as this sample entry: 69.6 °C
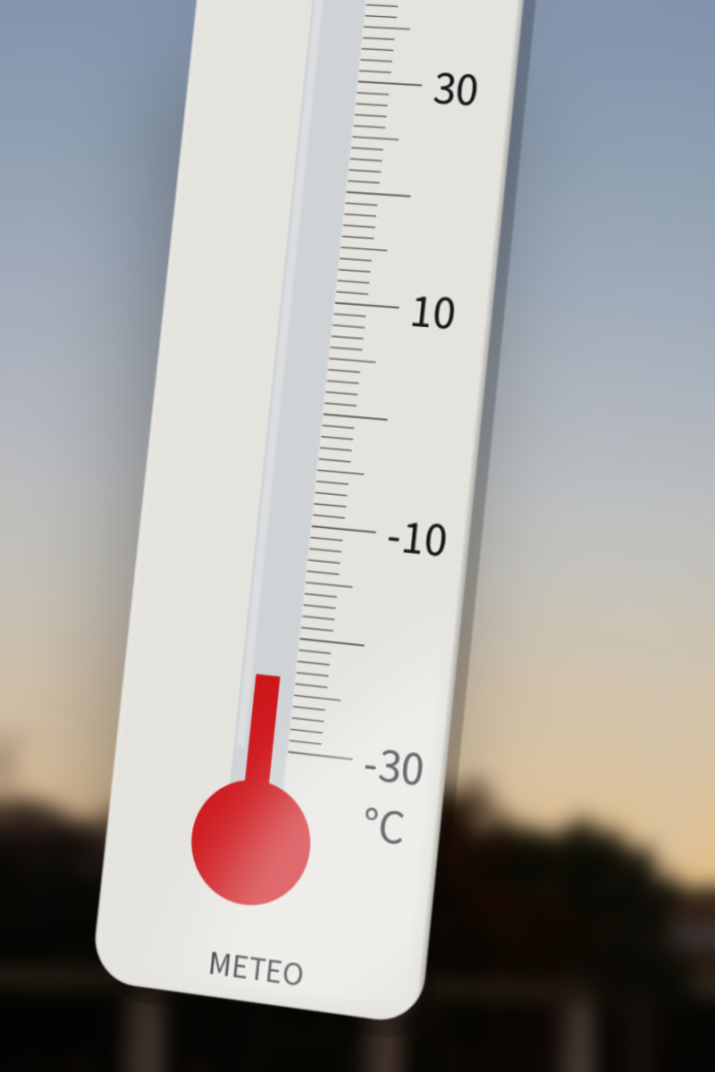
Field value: -23.5 °C
